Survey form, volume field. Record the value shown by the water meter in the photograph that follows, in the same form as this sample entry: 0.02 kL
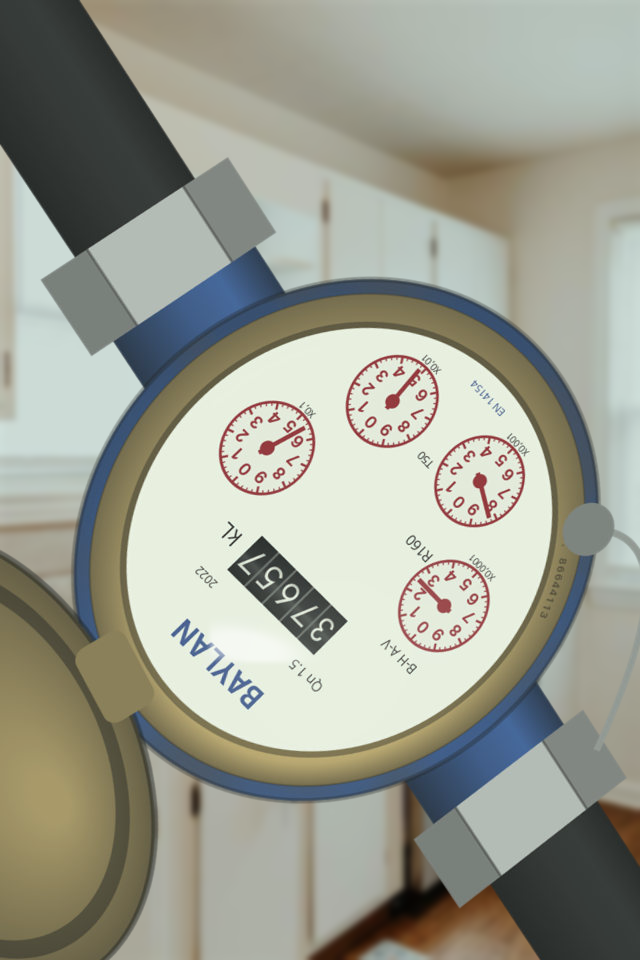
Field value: 37657.5482 kL
